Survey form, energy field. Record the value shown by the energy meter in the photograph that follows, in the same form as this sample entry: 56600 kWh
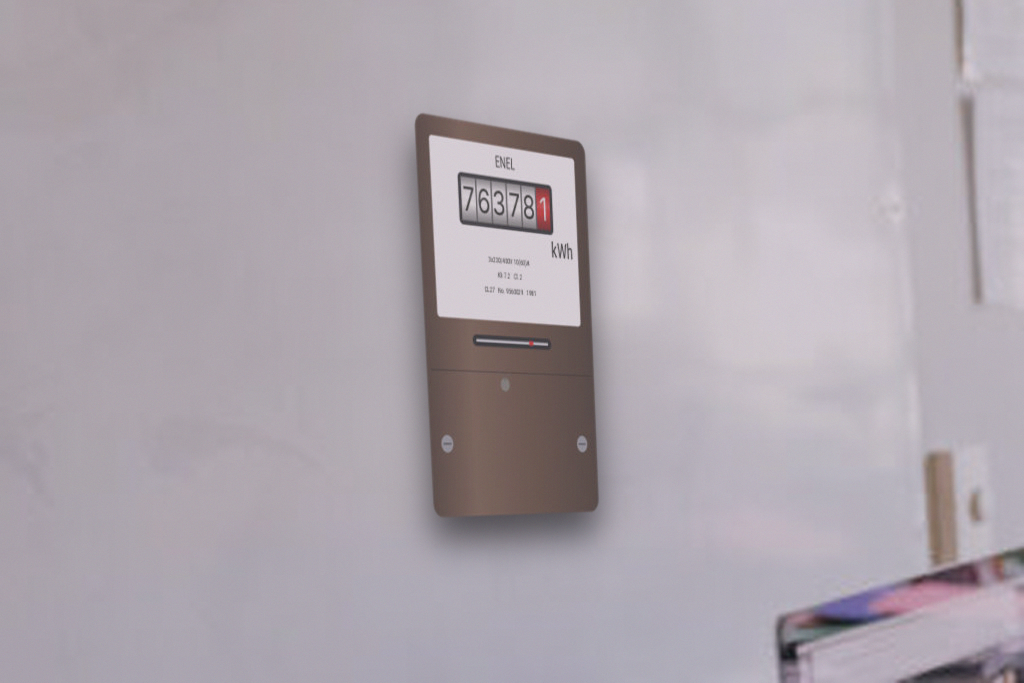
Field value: 76378.1 kWh
